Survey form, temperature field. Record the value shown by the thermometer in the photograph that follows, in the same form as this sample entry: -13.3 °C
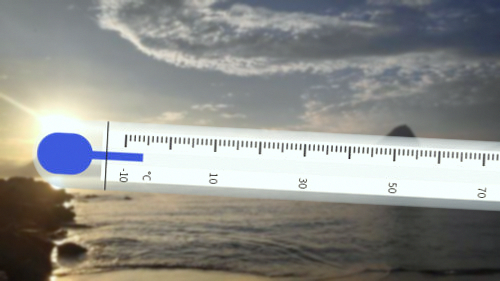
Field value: -6 °C
